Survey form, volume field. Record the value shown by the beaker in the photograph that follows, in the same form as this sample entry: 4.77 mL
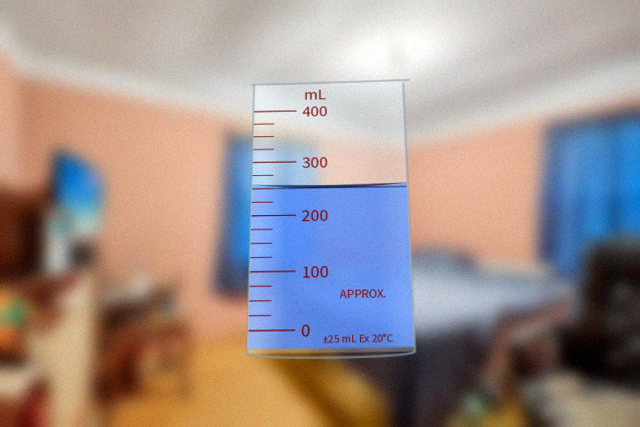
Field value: 250 mL
